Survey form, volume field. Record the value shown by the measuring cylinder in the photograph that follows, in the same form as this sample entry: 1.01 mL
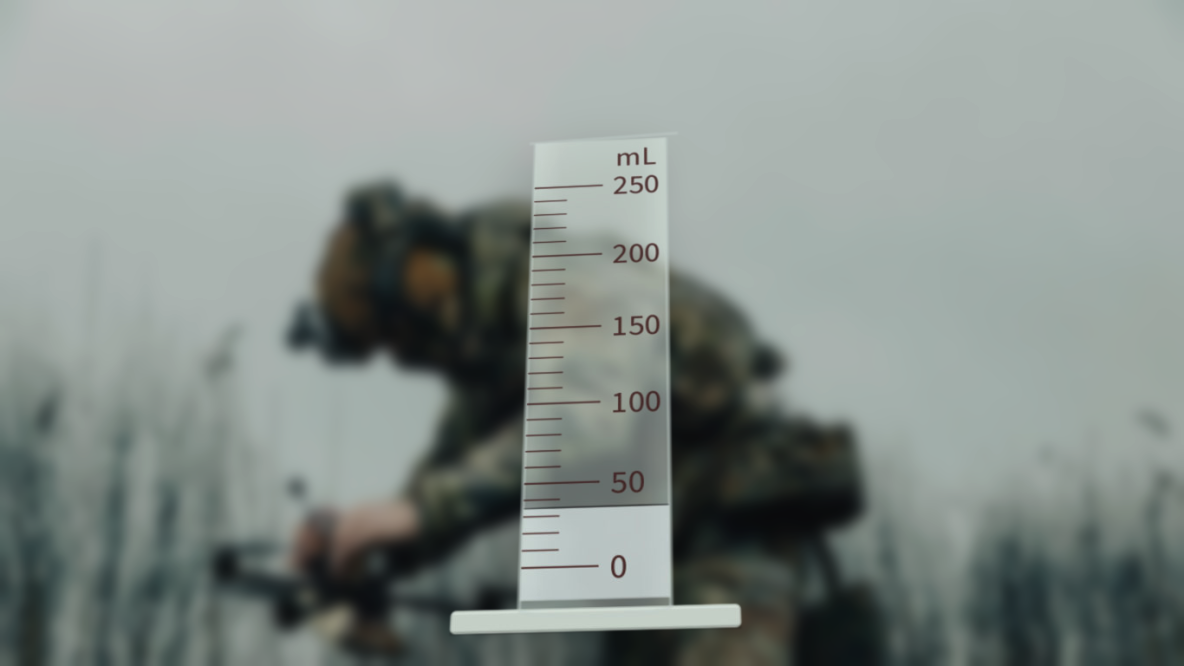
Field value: 35 mL
